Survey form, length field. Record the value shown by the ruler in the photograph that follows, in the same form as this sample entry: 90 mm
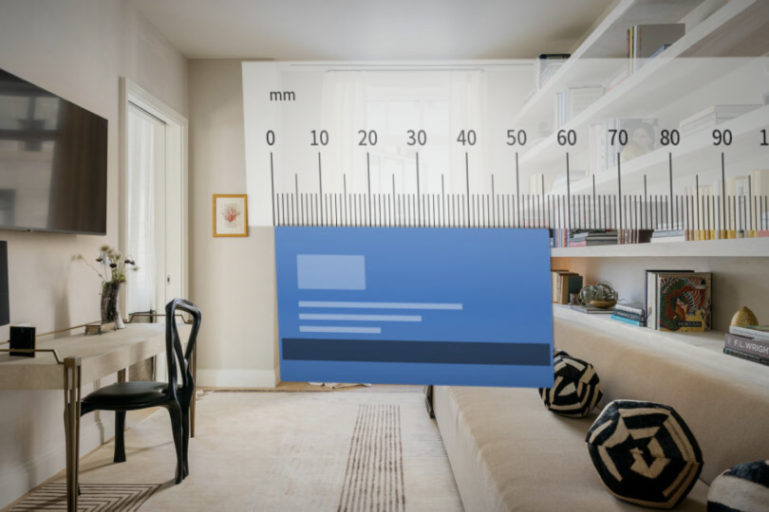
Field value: 56 mm
